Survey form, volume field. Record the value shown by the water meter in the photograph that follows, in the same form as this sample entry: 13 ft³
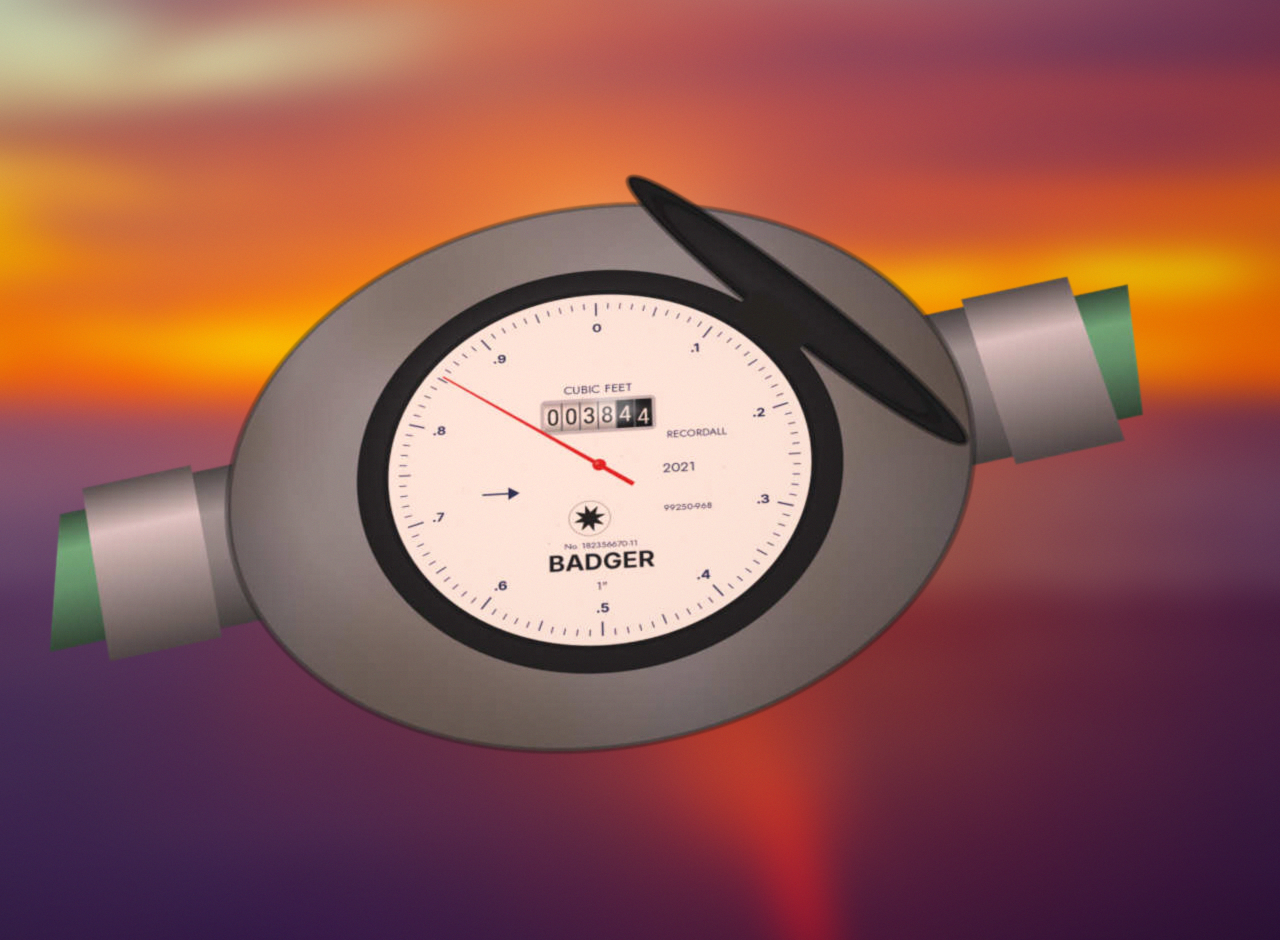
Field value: 3843.85 ft³
